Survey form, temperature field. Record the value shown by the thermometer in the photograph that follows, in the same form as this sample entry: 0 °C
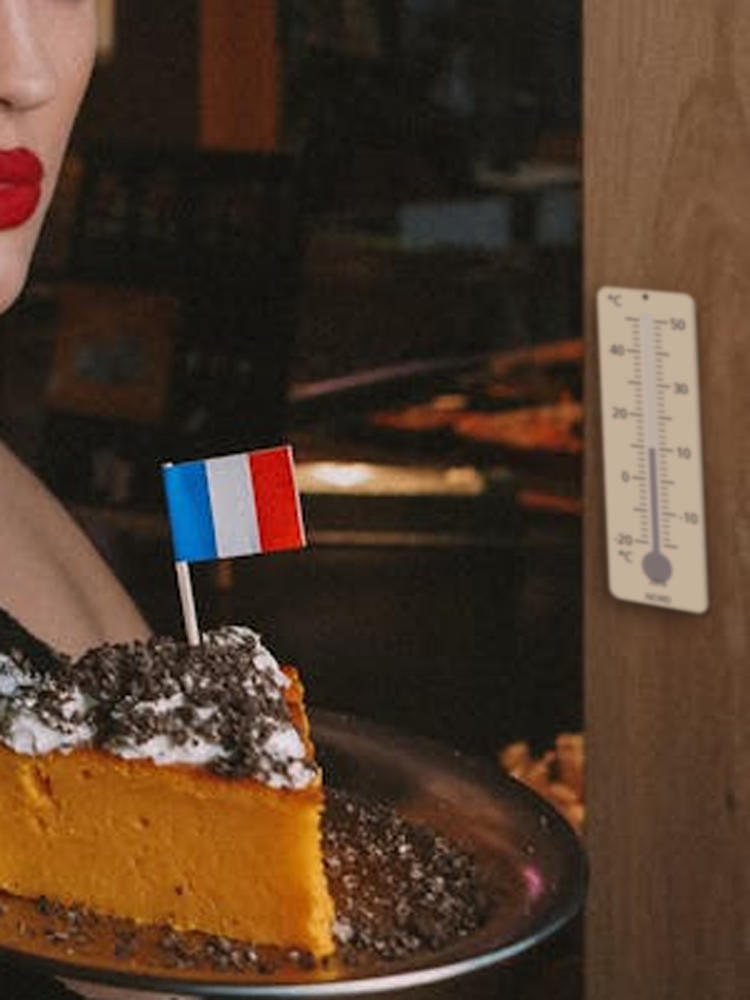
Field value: 10 °C
